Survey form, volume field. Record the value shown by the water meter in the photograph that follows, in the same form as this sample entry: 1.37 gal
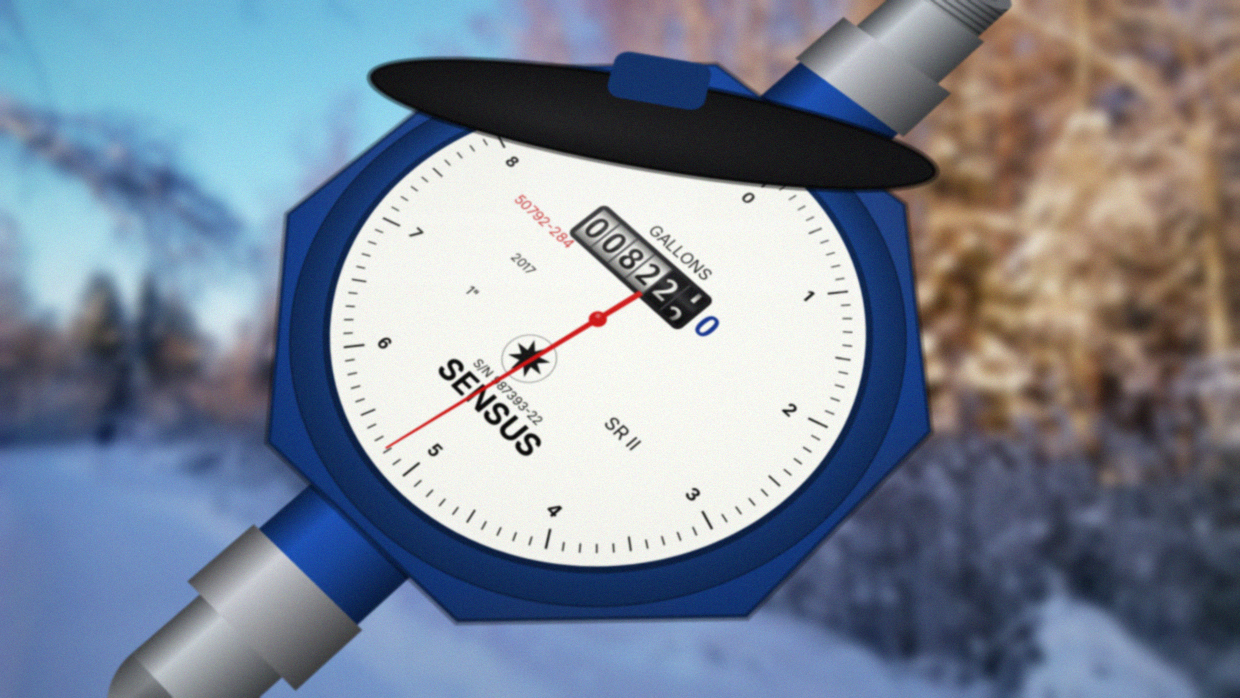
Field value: 82215.2 gal
